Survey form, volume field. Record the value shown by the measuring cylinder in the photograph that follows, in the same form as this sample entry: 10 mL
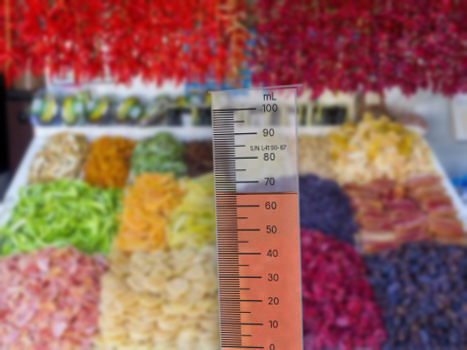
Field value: 65 mL
